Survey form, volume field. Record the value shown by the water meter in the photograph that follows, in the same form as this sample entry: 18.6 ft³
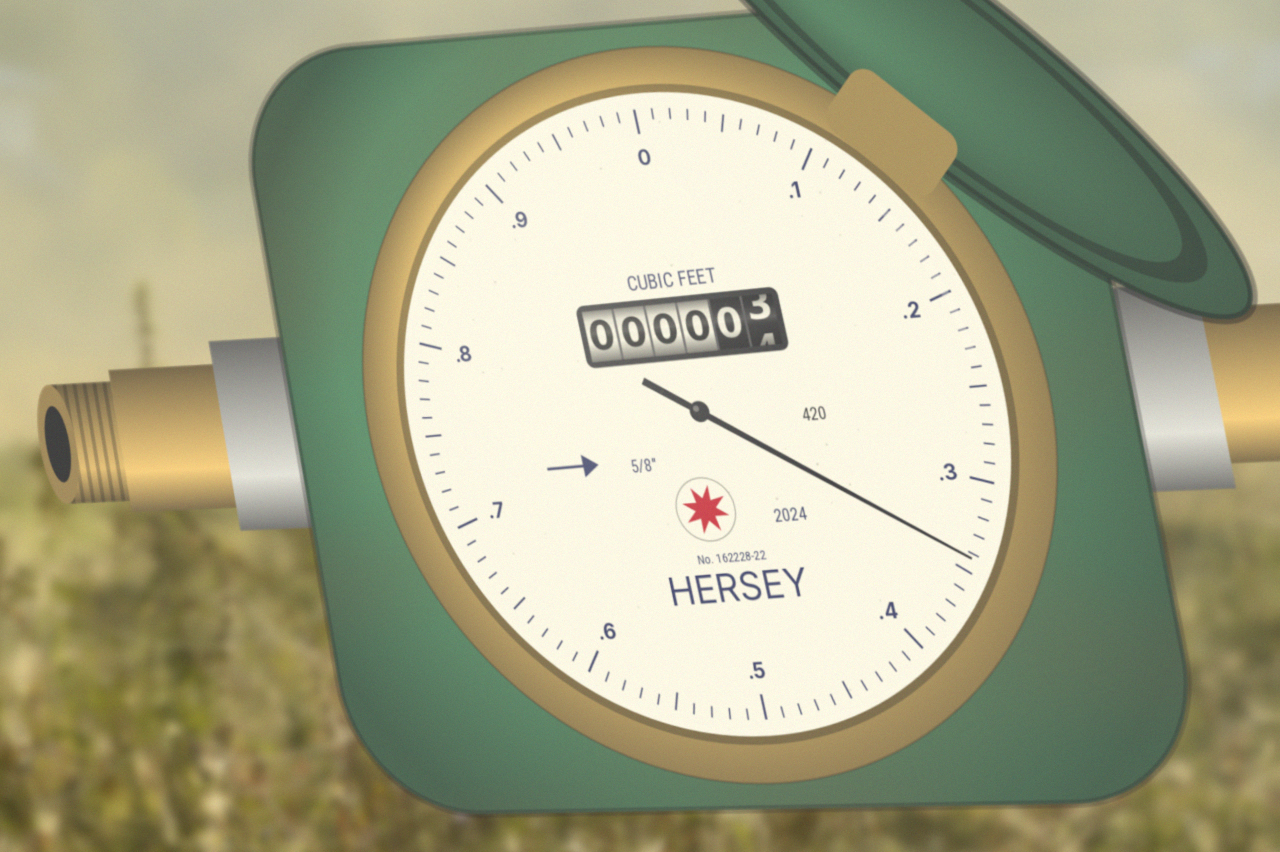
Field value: 3.34 ft³
